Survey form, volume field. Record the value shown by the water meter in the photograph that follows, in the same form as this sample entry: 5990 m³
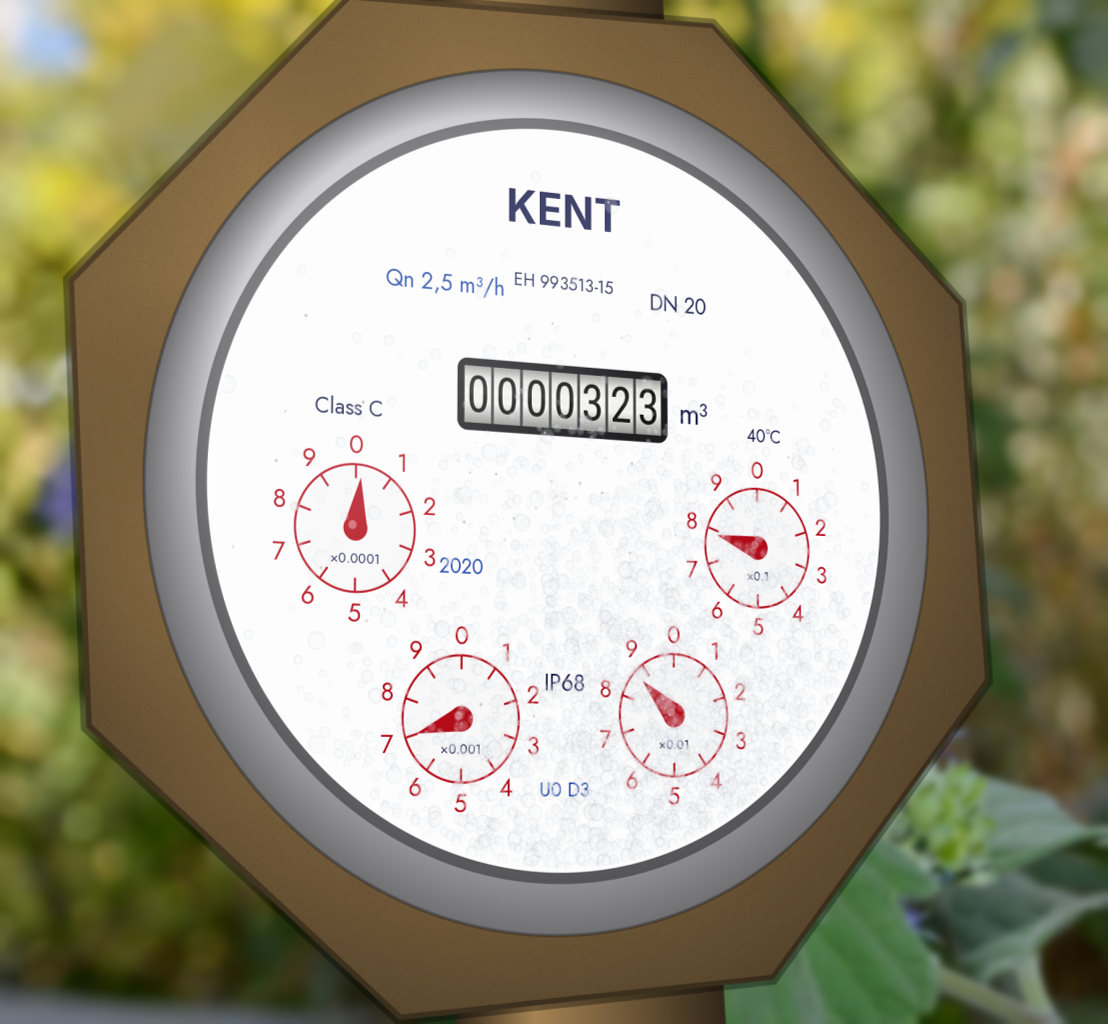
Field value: 323.7870 m³
